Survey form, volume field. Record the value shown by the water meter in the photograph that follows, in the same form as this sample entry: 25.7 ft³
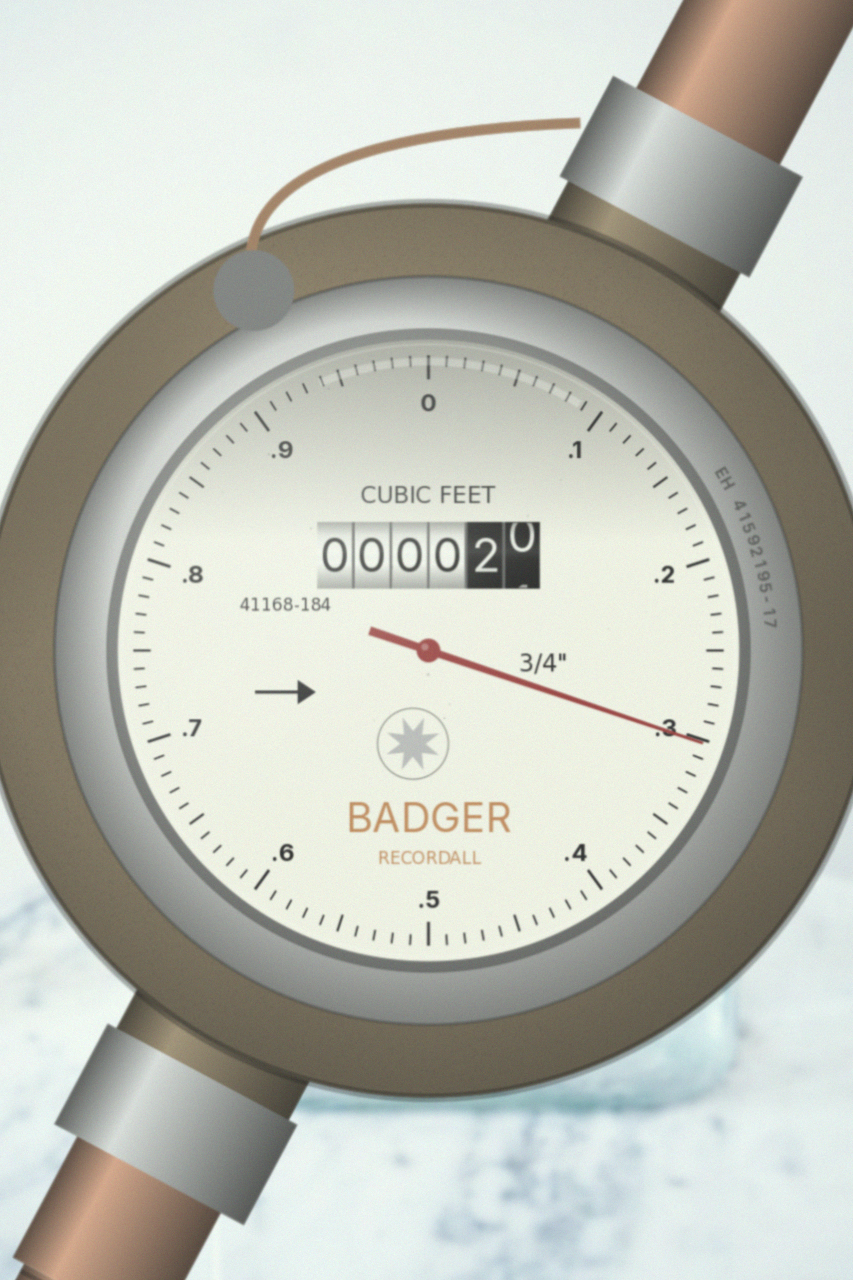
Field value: 20.30 ft³
